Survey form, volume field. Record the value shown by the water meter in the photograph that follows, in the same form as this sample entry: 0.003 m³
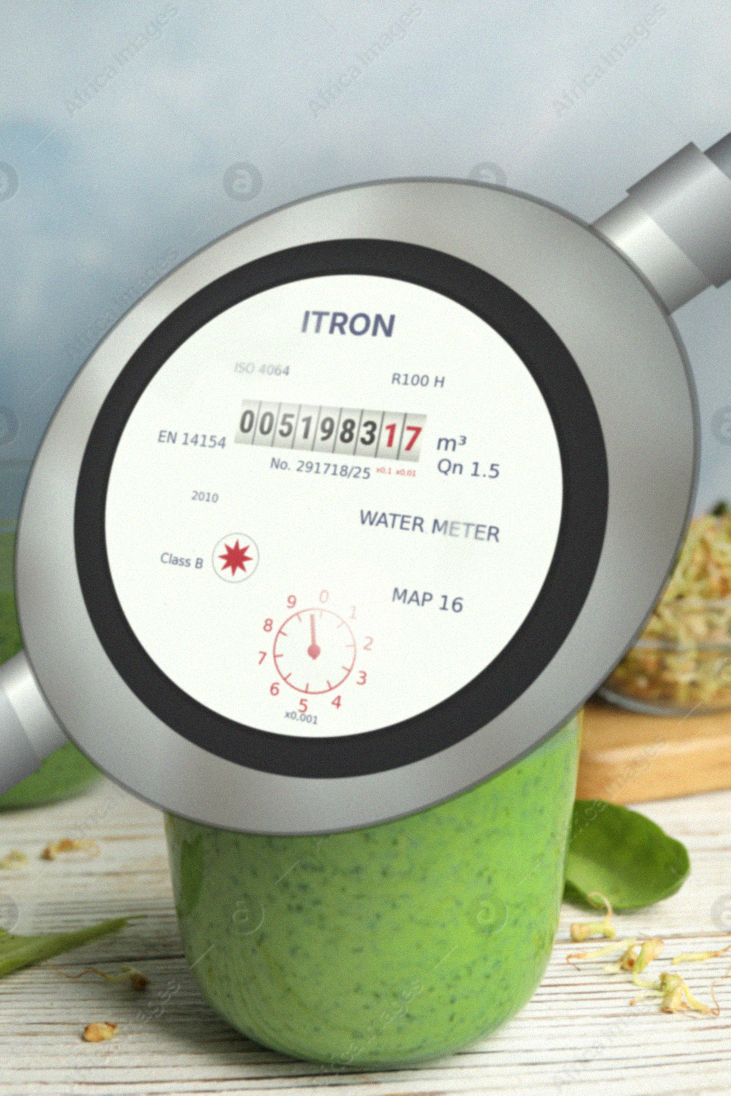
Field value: 51983.169 m³
